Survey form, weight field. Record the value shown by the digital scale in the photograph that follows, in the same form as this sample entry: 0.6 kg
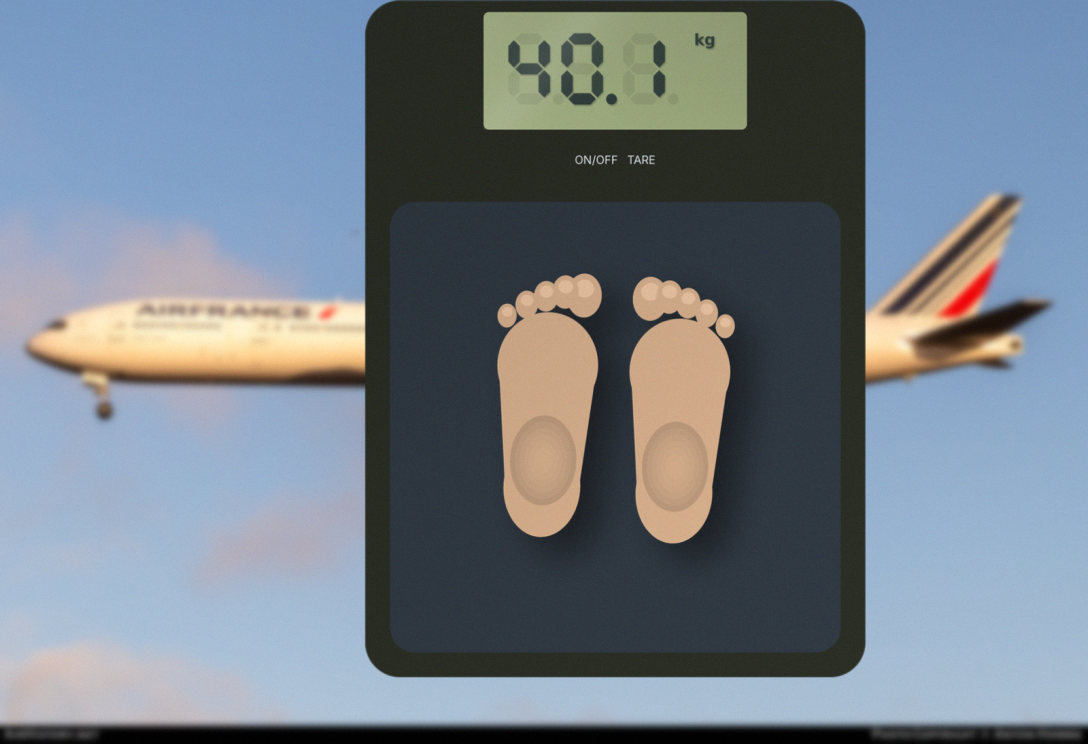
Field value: 40.1 kg
